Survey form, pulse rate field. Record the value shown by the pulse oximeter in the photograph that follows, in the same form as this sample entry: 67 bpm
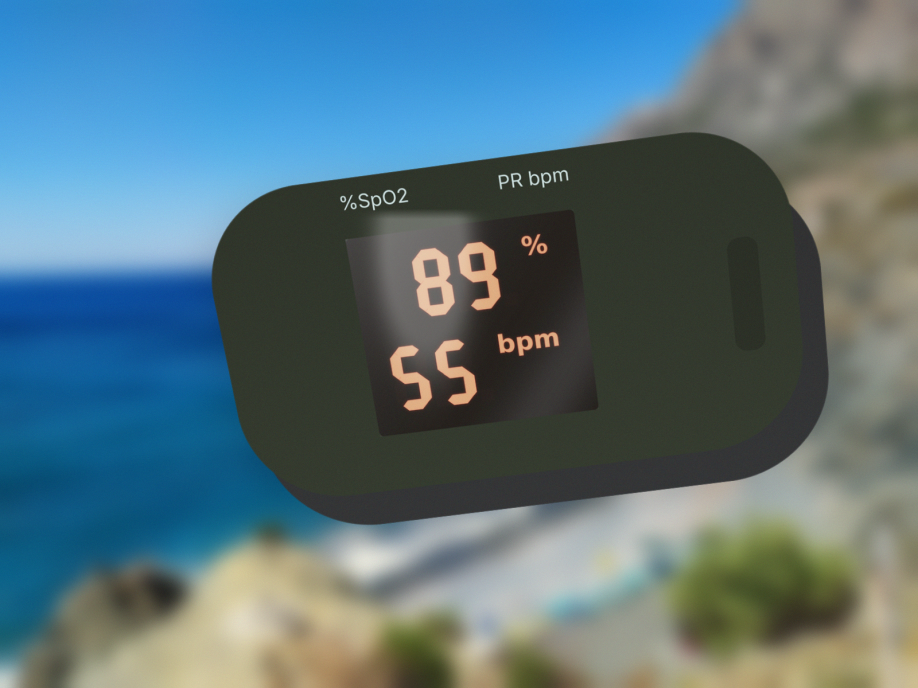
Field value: 55 bpm
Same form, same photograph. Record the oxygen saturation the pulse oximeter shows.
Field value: 89 %
